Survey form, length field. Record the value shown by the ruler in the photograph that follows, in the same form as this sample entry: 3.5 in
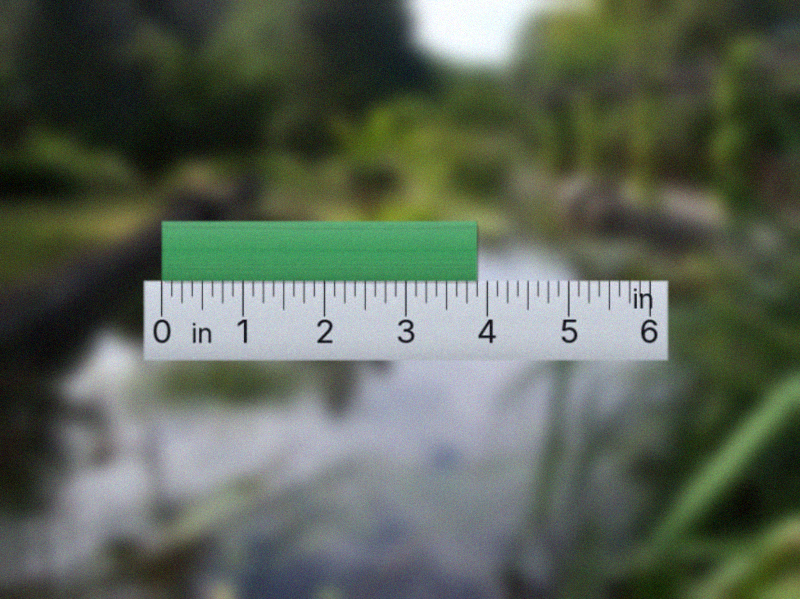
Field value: 3.875 in
